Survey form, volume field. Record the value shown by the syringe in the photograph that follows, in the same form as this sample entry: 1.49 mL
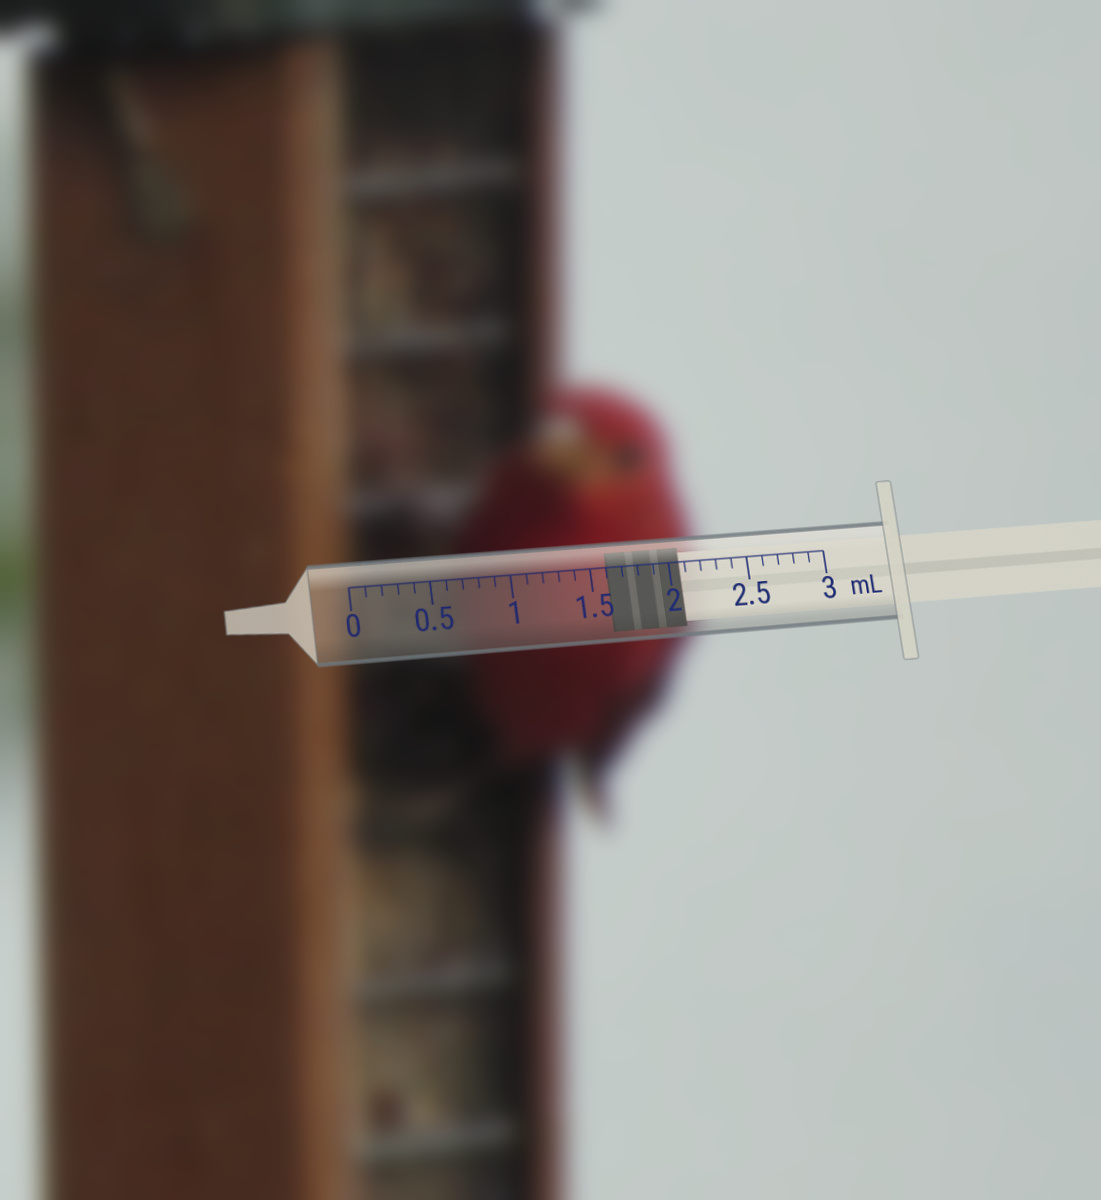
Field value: 1.6 mL
